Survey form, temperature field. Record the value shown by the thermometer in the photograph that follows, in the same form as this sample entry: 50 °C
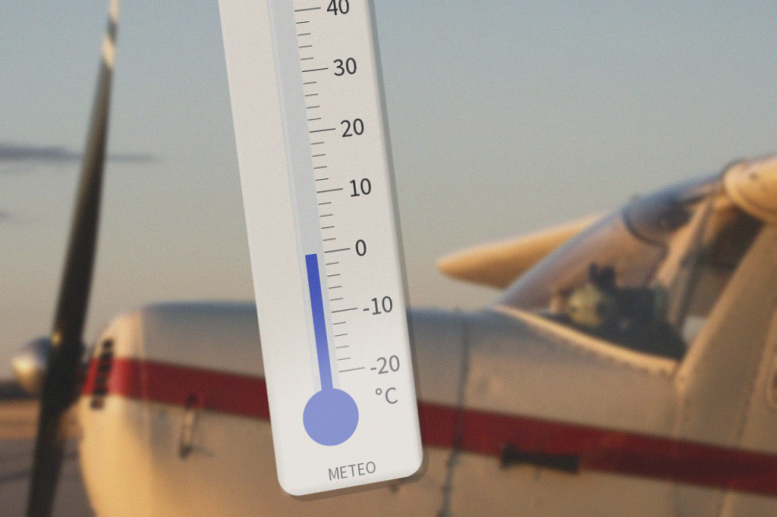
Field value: 0 °C
